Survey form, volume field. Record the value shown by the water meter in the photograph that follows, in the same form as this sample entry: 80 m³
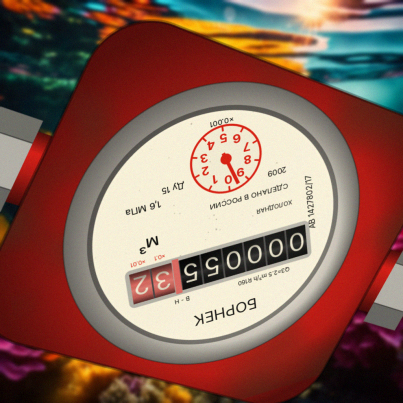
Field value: 55.319 m³
